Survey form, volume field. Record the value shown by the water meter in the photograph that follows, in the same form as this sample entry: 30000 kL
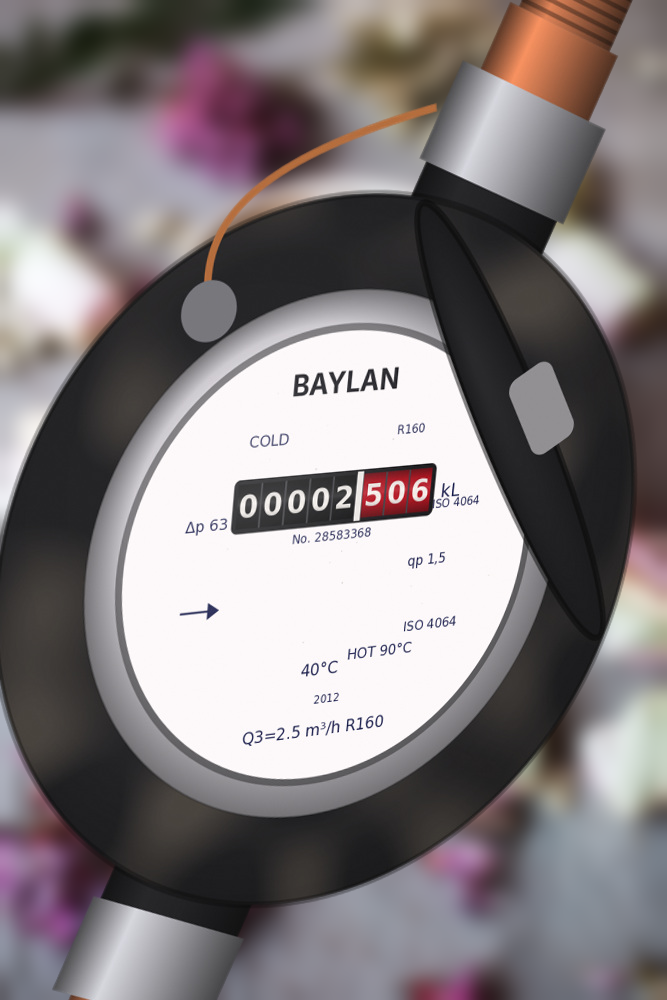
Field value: 2.506 kL
